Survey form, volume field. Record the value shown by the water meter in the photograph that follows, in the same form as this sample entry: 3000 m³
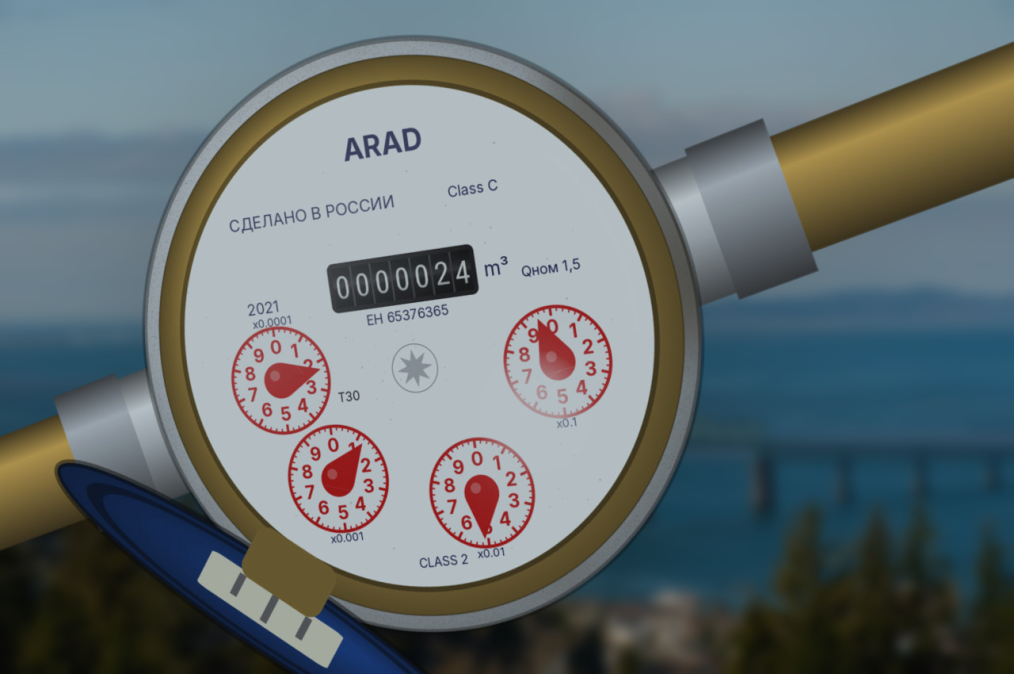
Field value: 23.9512 m³
